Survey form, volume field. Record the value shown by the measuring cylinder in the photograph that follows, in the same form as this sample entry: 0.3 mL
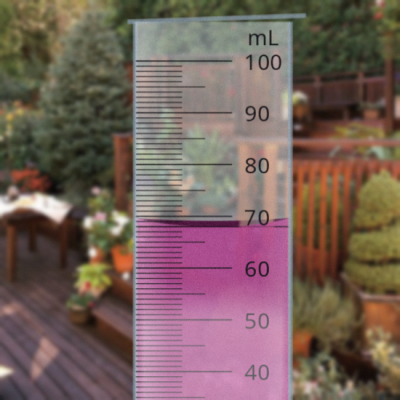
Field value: 68 mL
